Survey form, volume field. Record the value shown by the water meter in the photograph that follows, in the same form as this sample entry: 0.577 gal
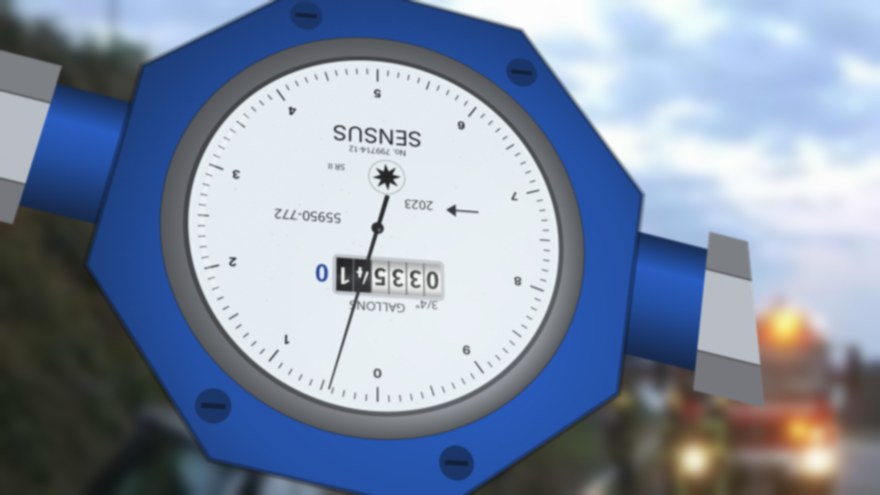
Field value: 335410.4 gal
